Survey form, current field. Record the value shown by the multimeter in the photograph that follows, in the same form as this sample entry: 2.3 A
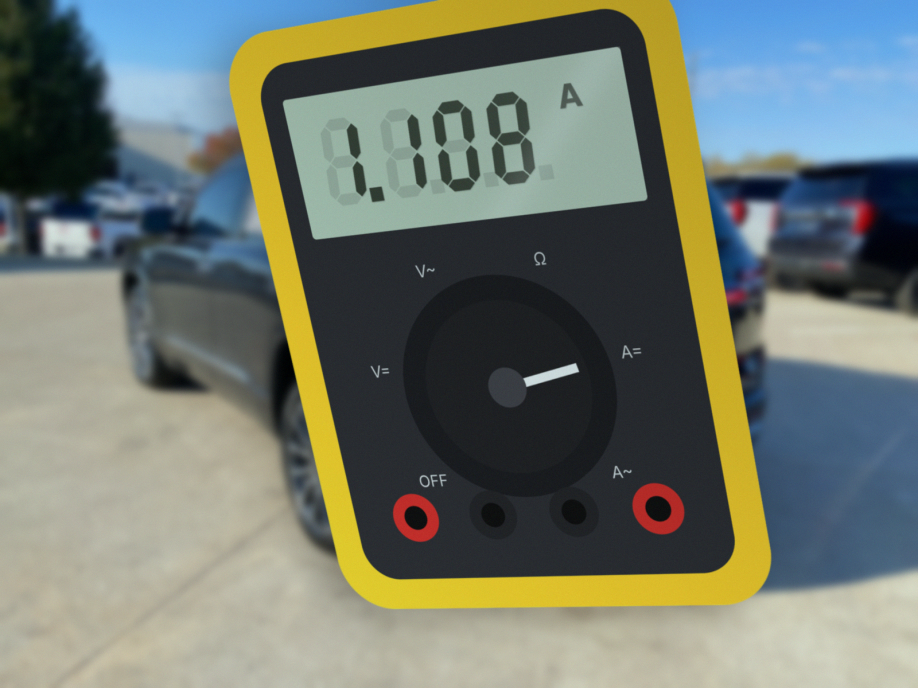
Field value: 1.108 A
